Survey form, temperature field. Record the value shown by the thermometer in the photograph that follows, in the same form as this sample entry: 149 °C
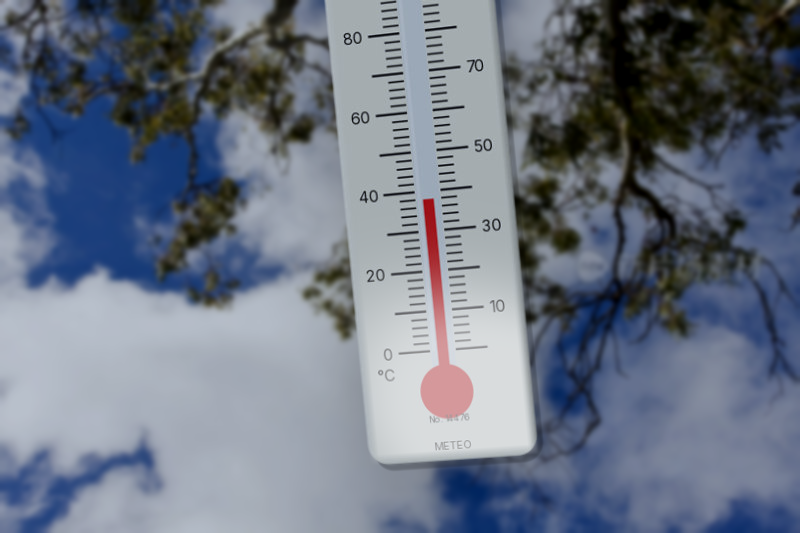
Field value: 38 °C
